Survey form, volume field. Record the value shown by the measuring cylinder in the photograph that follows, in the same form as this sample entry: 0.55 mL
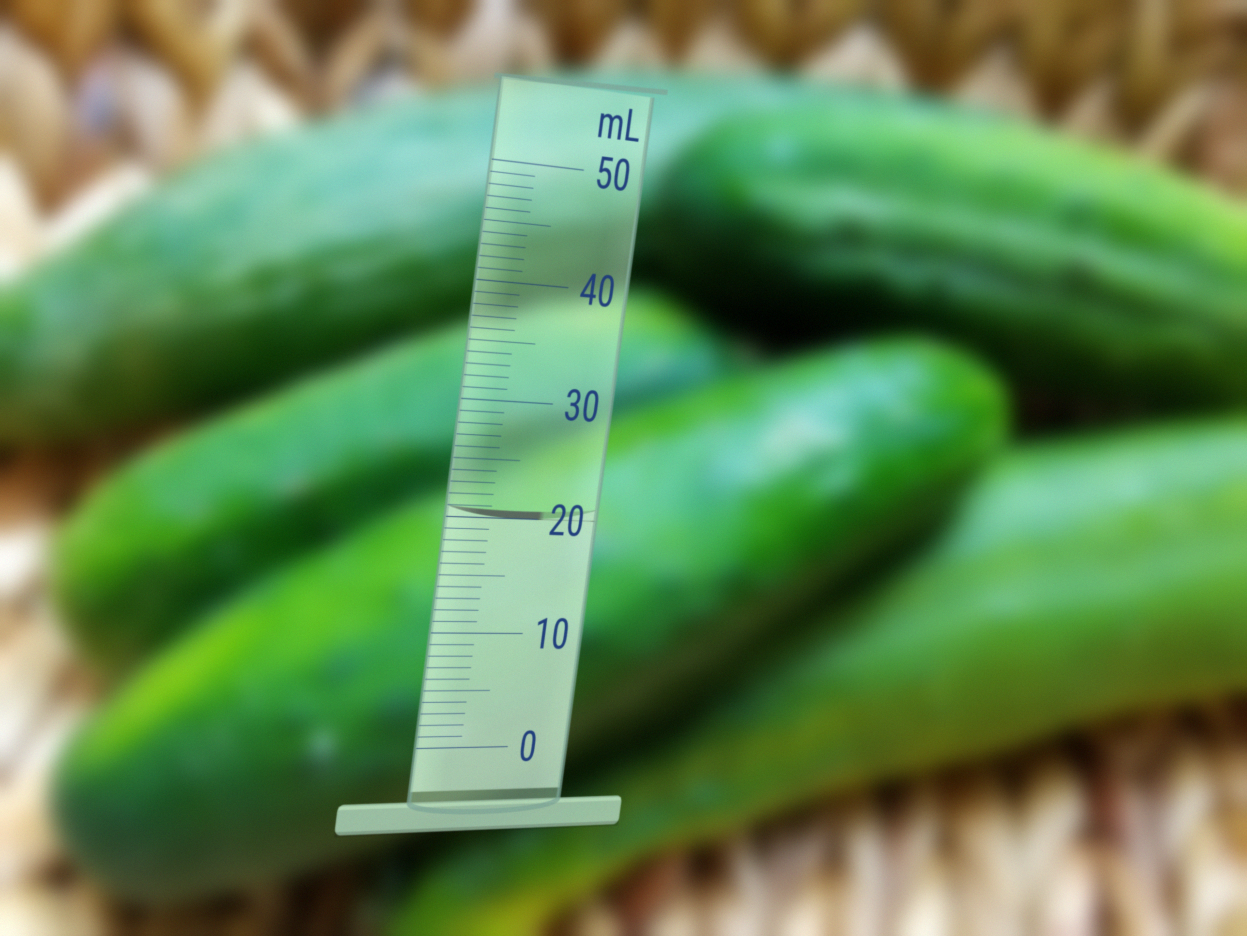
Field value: 20 mL
